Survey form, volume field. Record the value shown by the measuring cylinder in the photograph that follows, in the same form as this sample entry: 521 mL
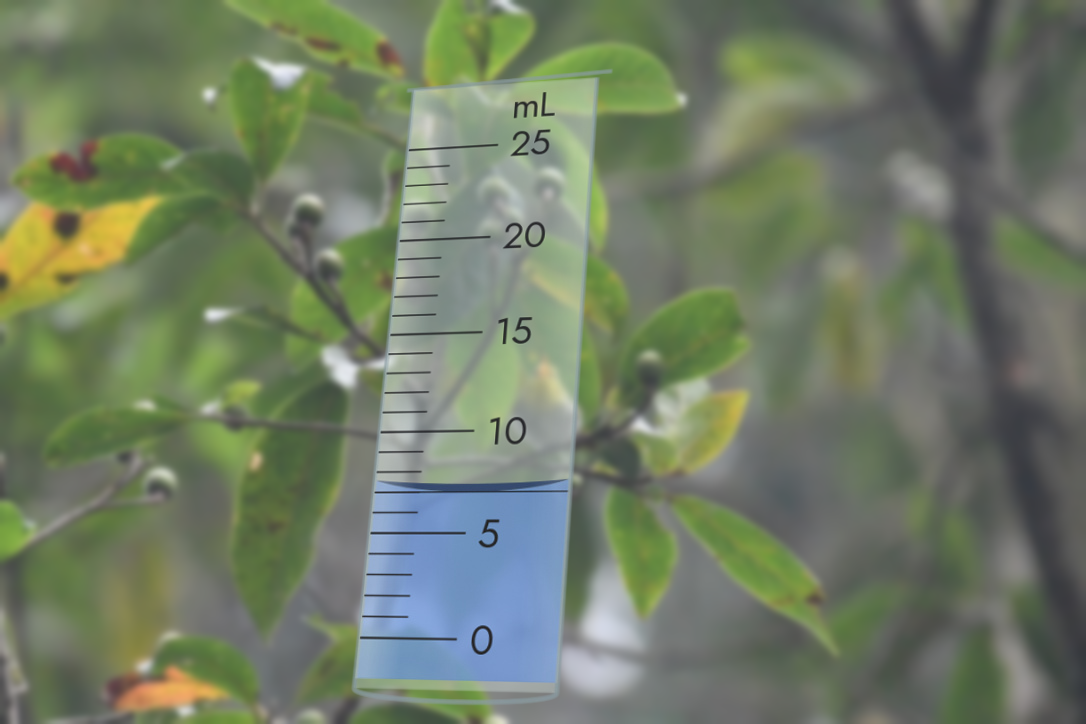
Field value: 7 mL
